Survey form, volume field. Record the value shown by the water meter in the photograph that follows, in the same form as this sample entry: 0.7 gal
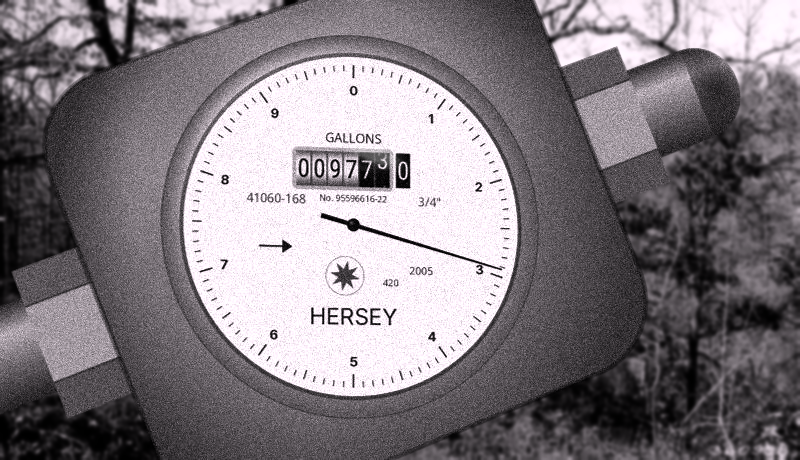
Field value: 97732.9 gal
